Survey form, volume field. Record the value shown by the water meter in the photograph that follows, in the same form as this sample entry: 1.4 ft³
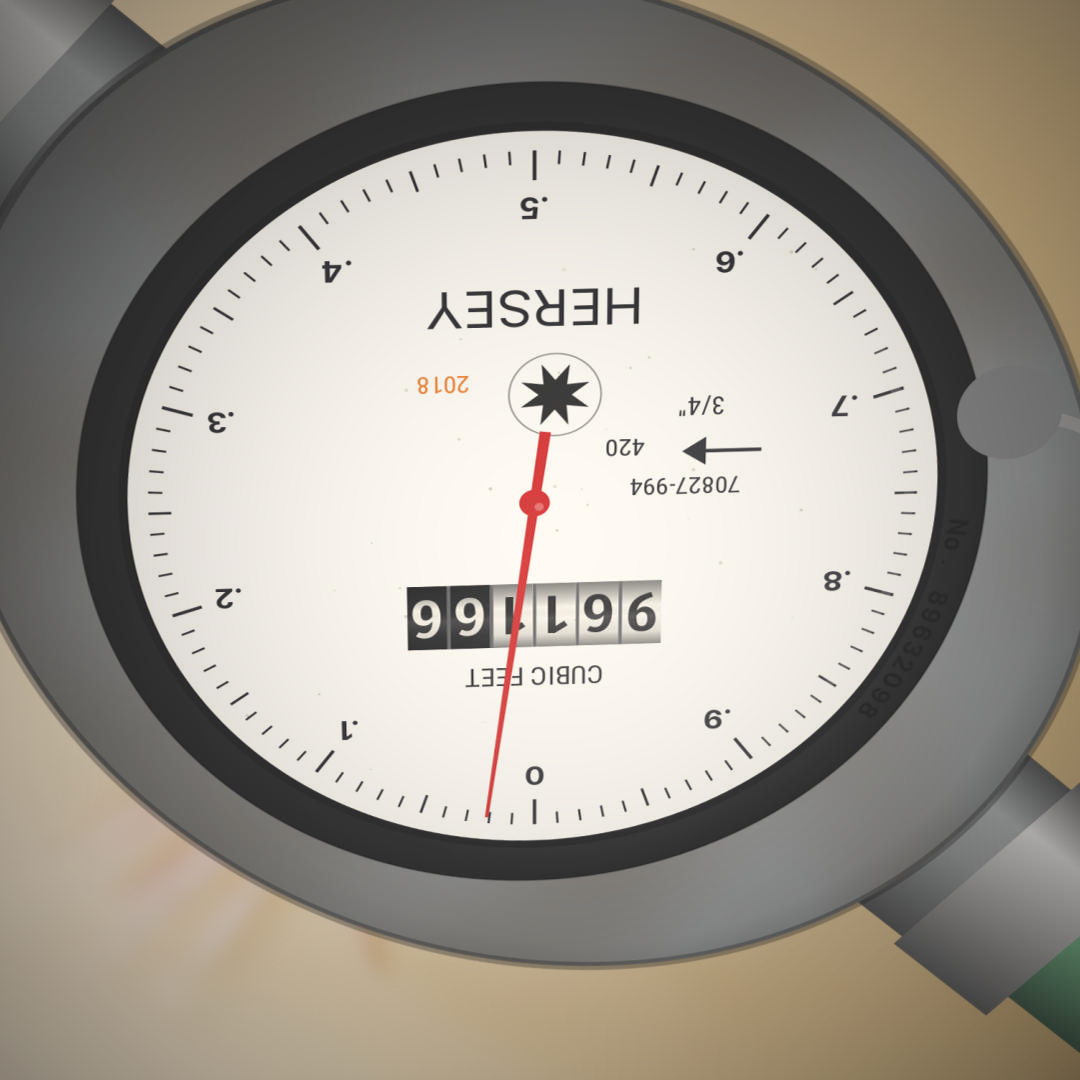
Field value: 961166.02 ft³
